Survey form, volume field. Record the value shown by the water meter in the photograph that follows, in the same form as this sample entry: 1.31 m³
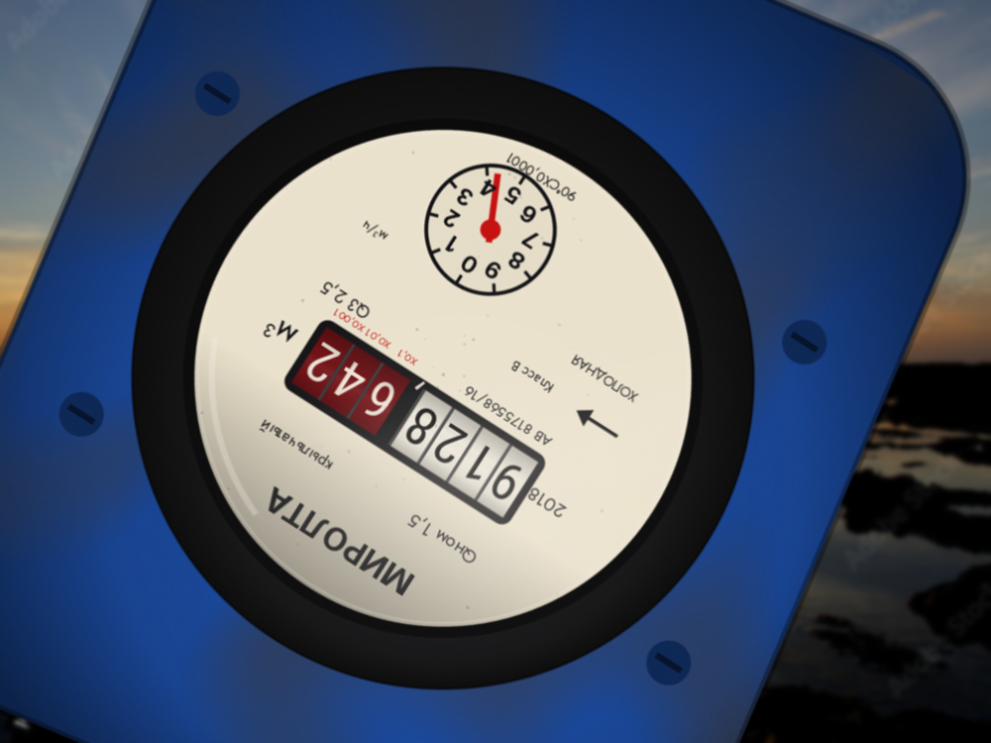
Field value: 9128.6424 m³
